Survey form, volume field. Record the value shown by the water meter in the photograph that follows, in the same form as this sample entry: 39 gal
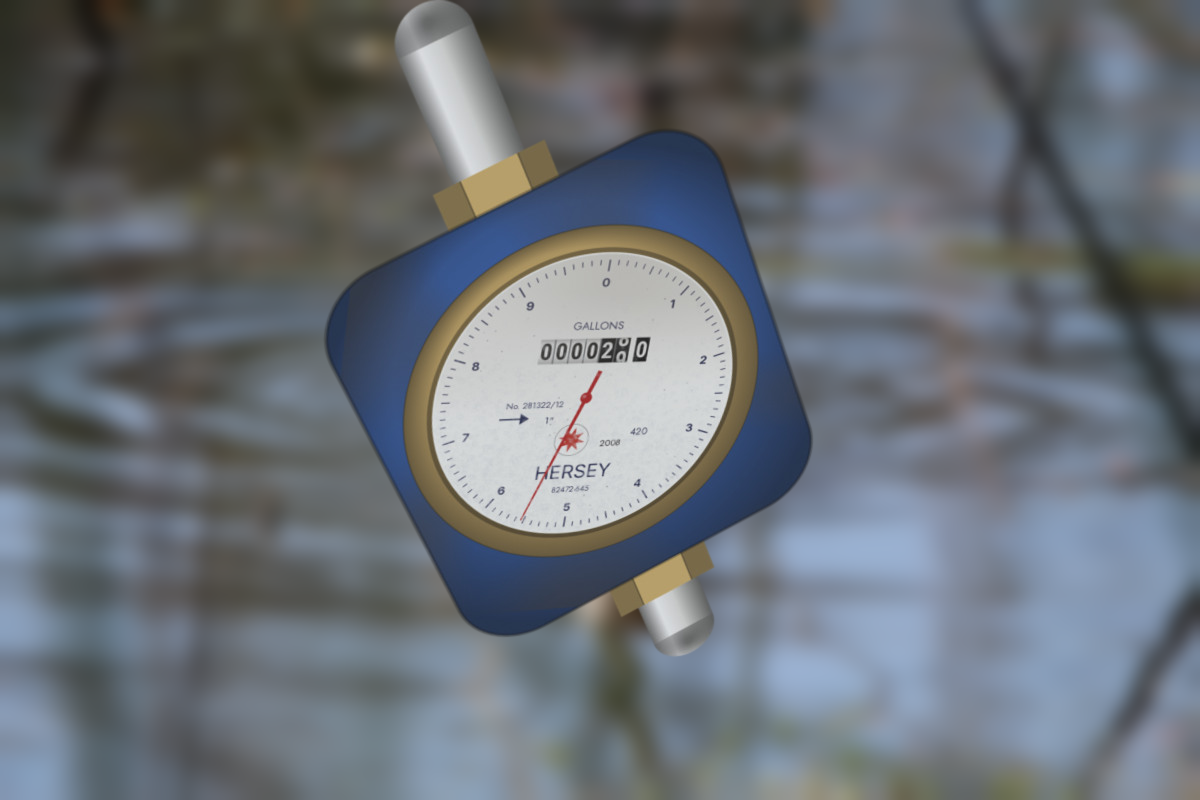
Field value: 285.5 gal
